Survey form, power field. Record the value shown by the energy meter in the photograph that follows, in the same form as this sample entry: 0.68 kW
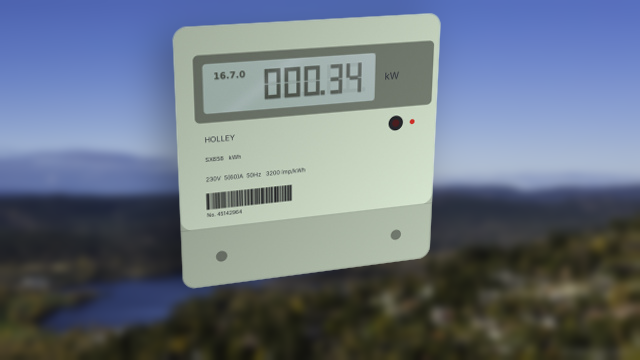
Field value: 0.34 kW
